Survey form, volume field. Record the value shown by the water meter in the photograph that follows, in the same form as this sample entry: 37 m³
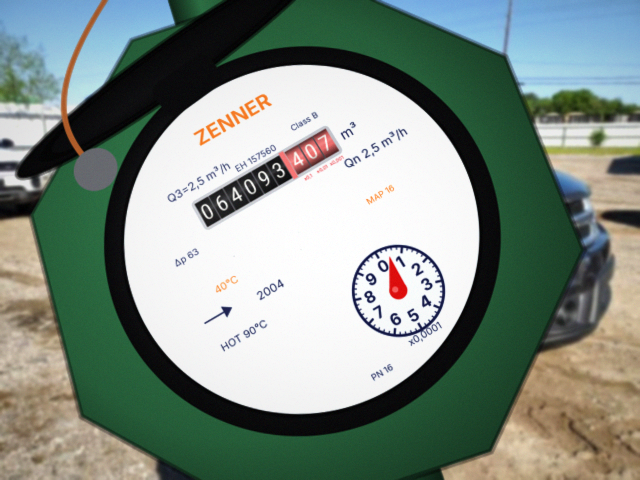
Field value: 64093.4070 m³
